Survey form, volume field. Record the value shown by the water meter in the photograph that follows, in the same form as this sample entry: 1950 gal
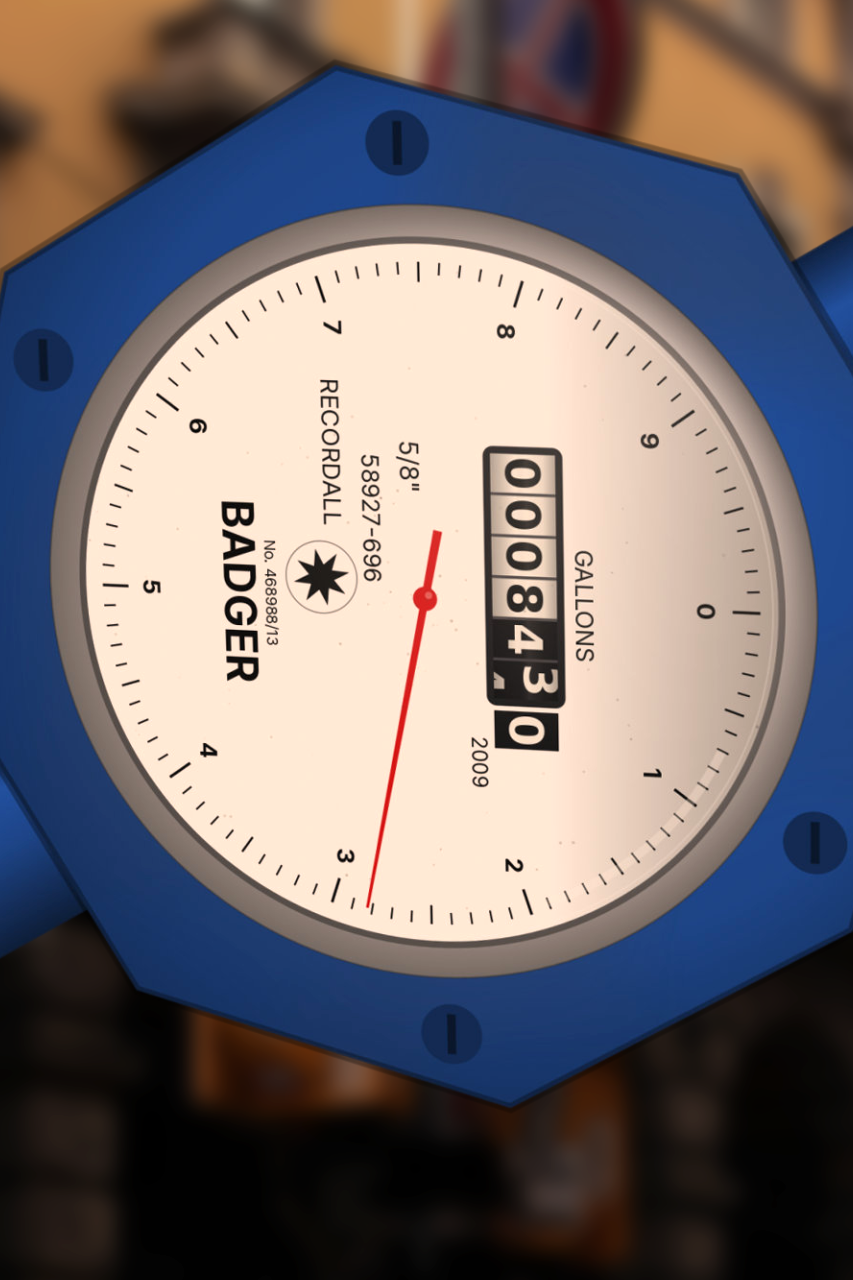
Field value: 8432.8 gal
